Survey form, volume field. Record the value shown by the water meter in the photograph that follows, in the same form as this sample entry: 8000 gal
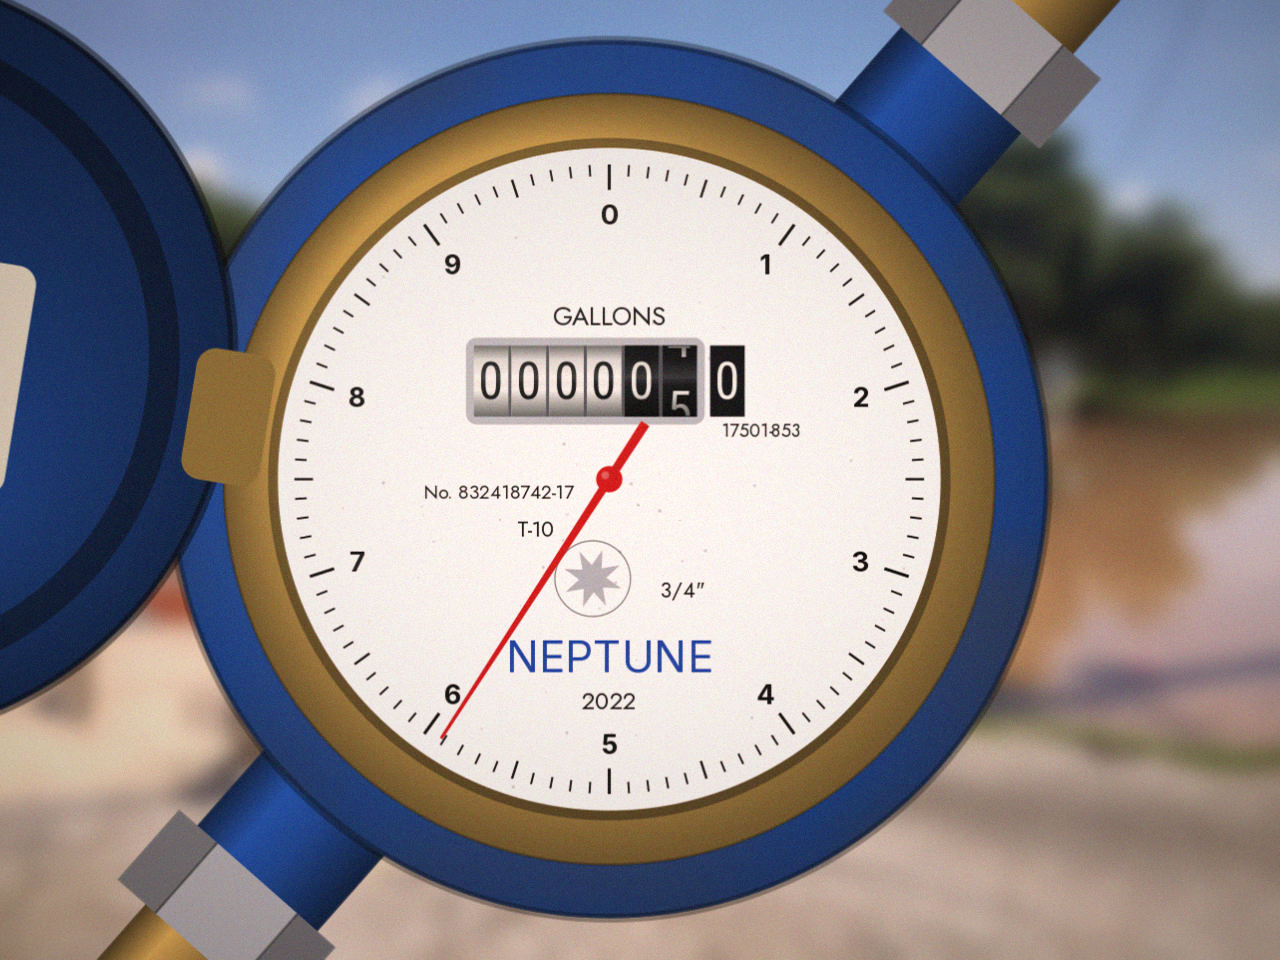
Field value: 45.9 gal
